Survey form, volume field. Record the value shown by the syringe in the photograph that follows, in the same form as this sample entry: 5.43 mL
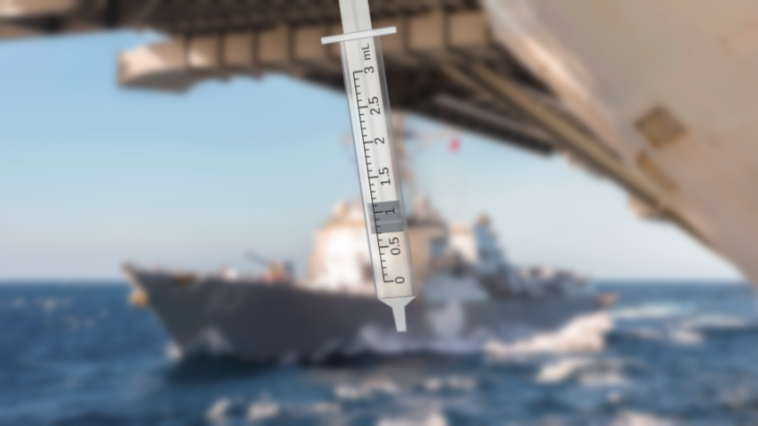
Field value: 0.7 mL
